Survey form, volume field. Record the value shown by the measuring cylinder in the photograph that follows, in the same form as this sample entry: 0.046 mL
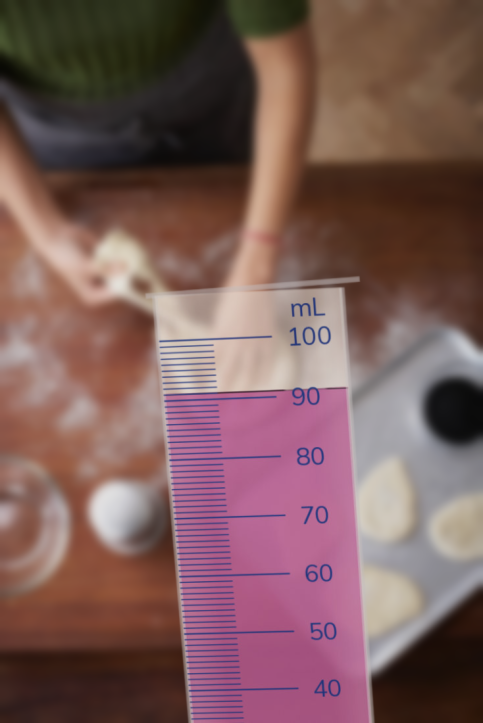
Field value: 91 mL
